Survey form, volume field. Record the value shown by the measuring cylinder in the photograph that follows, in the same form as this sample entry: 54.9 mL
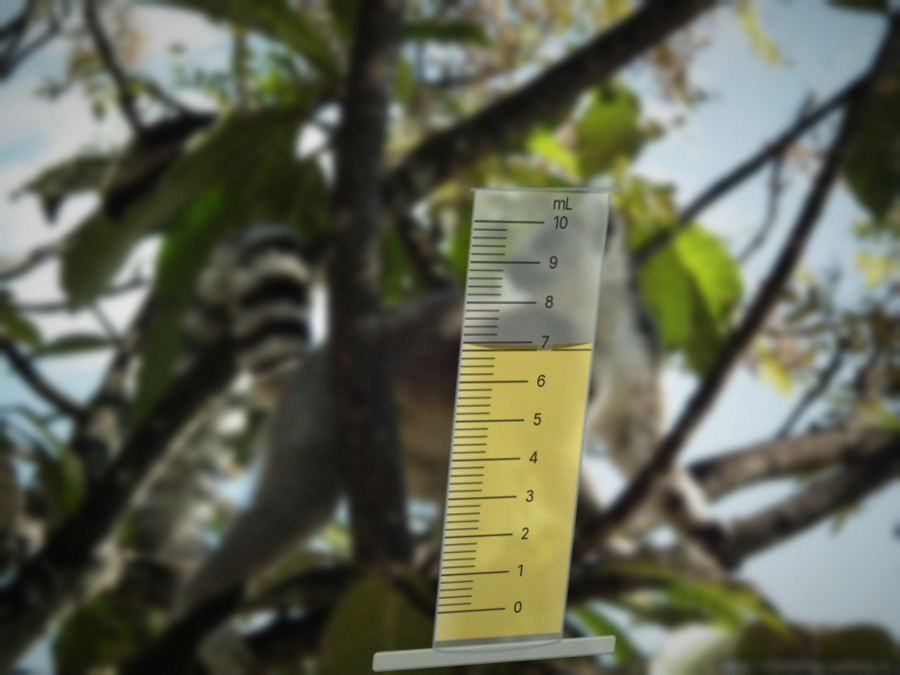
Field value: 6.8 mL
